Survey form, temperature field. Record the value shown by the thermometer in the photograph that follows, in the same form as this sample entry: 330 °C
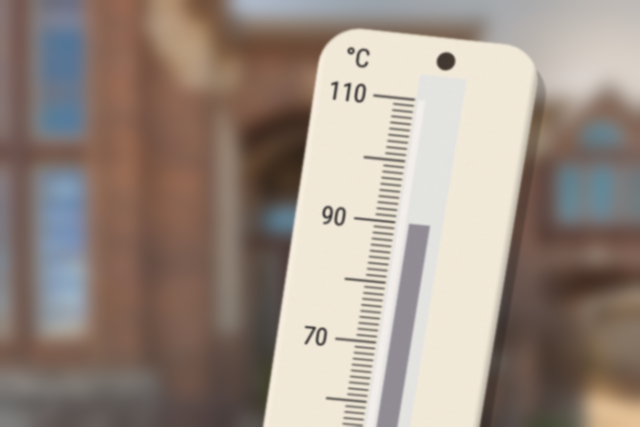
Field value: 90 °C
